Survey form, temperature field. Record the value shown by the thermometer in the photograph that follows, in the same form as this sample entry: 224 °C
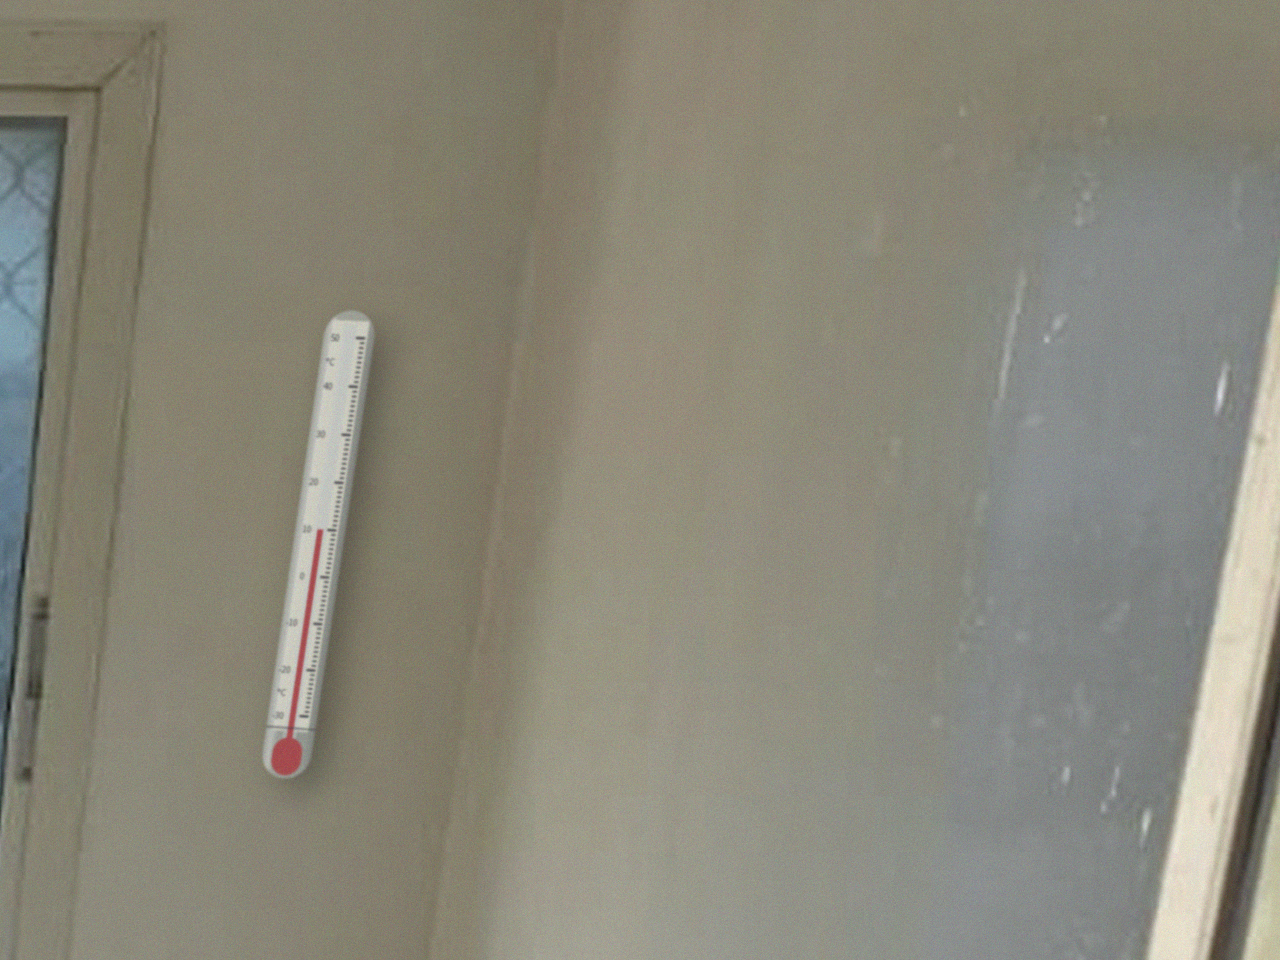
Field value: 10 °C
